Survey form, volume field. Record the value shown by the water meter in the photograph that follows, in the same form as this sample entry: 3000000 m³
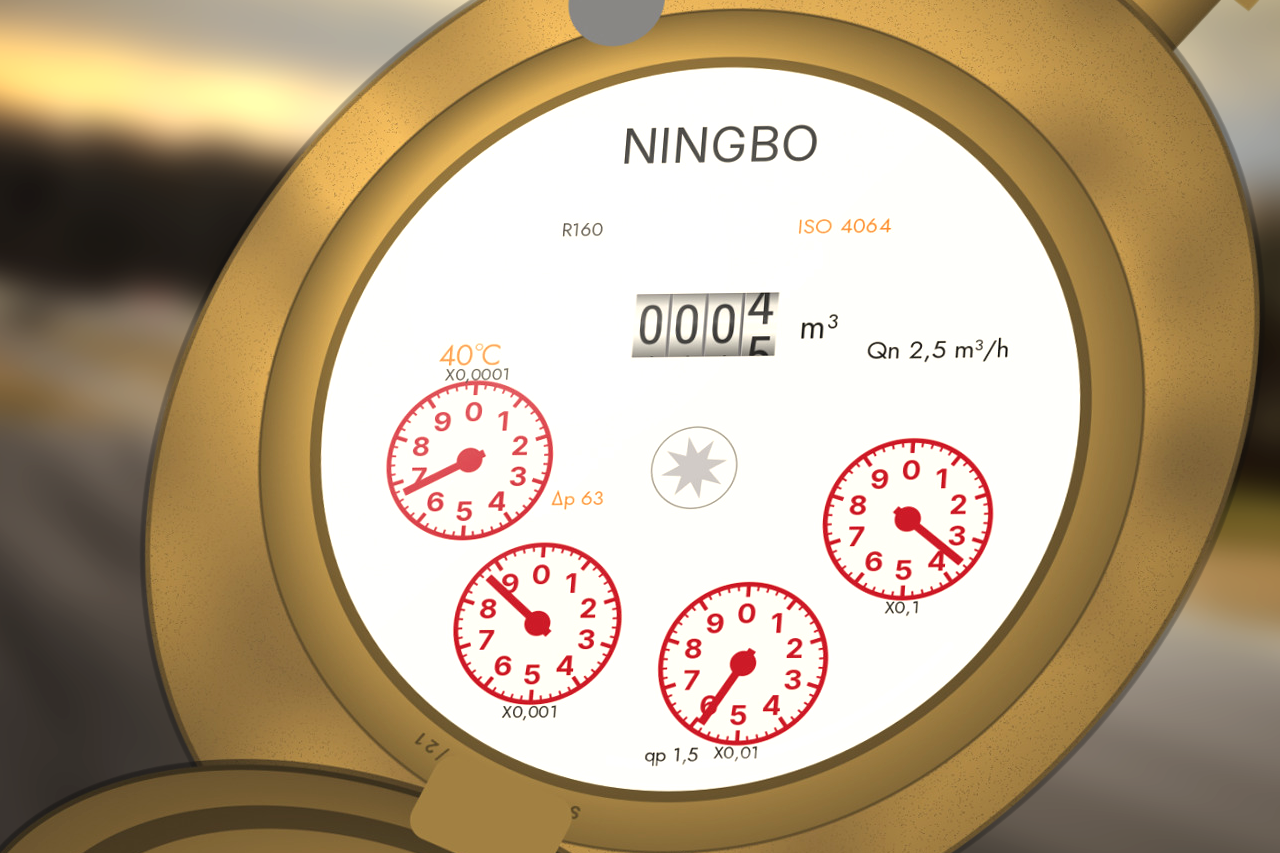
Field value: 4.3586 m³
